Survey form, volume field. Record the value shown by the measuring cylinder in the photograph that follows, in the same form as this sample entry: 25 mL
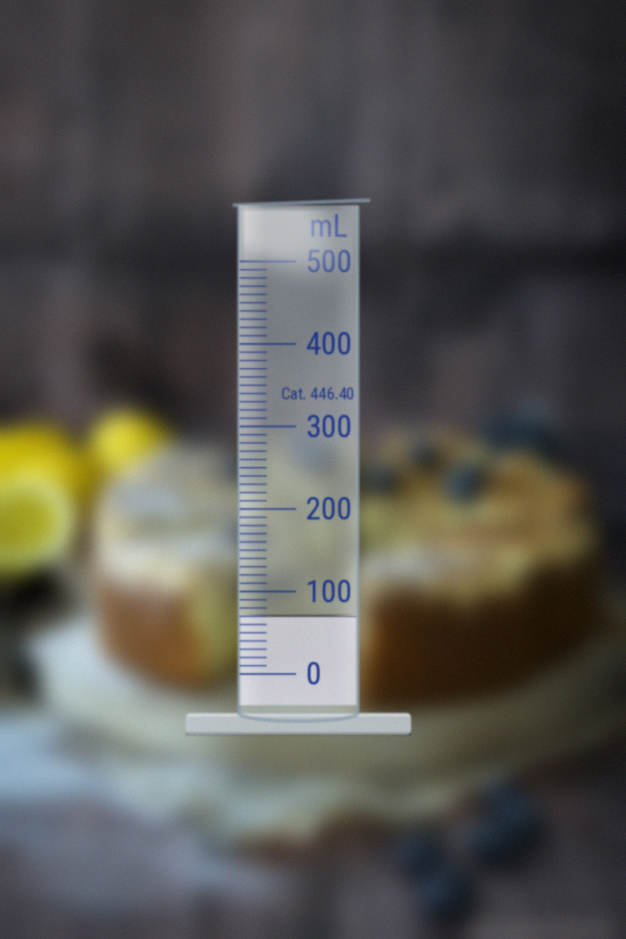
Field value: 70 mL
